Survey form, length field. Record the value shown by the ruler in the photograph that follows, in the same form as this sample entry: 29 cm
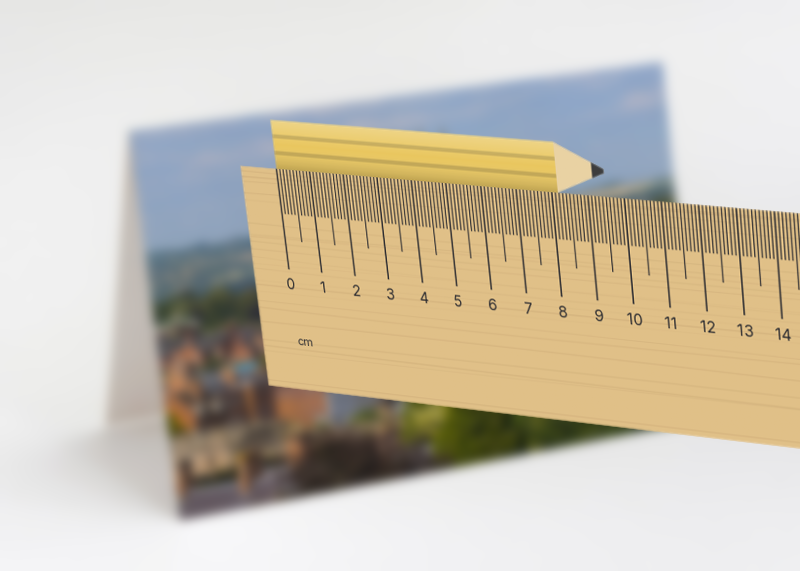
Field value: 9.5 cm
